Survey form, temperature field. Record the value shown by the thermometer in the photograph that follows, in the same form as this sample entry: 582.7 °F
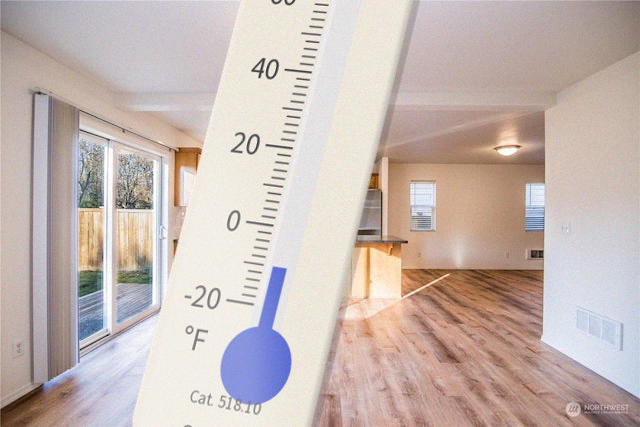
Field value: -10 °F
